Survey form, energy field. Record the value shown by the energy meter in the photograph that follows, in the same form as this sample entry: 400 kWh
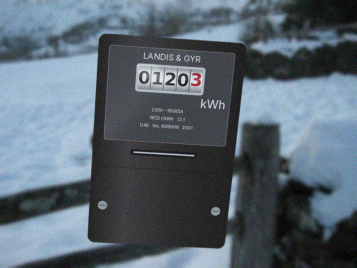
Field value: 120.3 kWh
